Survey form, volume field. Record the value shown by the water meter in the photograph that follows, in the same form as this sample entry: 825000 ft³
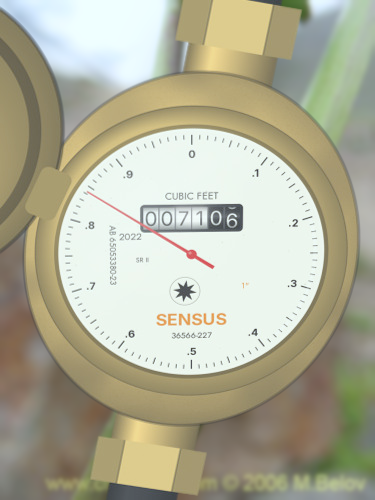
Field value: 7105.84 ft³
